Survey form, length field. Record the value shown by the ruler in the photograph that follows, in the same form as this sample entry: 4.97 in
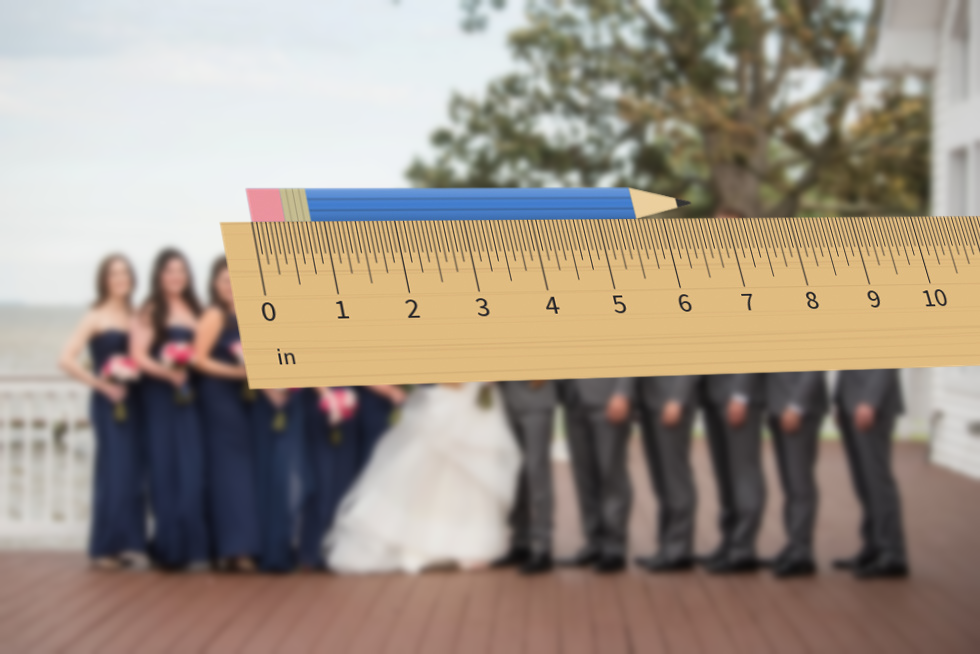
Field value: 6.5 in
